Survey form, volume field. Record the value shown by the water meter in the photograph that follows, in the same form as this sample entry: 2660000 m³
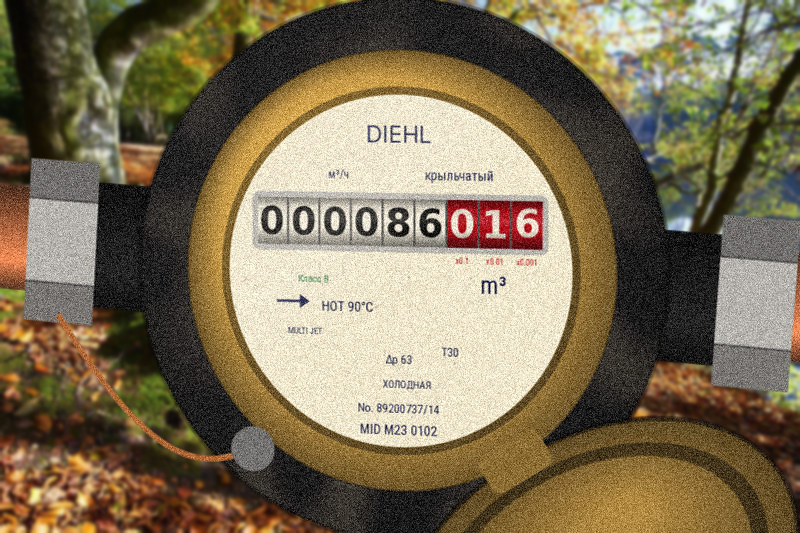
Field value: 86.016 m³
